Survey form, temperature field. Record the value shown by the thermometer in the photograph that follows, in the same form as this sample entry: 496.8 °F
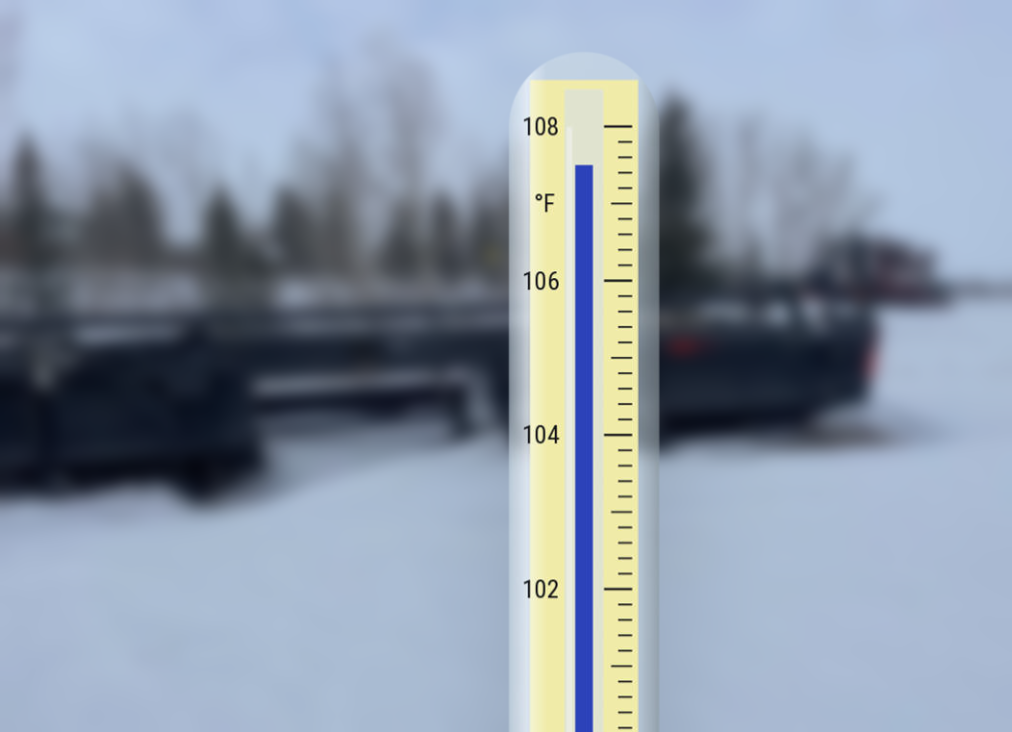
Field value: 107.5 °F
